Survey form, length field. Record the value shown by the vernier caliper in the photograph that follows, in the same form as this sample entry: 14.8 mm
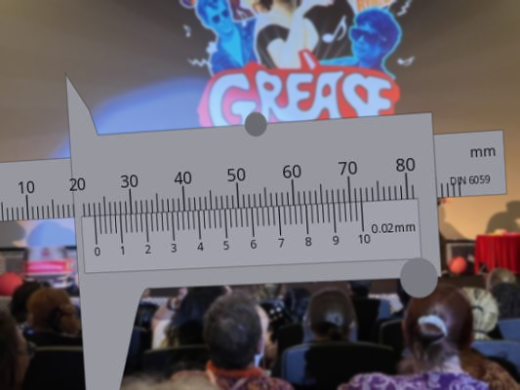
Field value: 23.0 mm
